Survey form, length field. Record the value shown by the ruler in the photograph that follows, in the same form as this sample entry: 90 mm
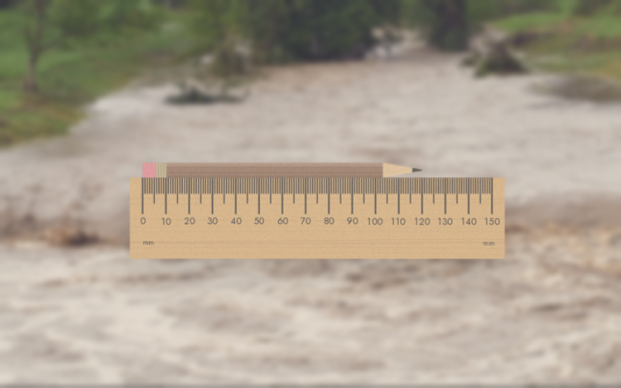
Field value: 120 mm
